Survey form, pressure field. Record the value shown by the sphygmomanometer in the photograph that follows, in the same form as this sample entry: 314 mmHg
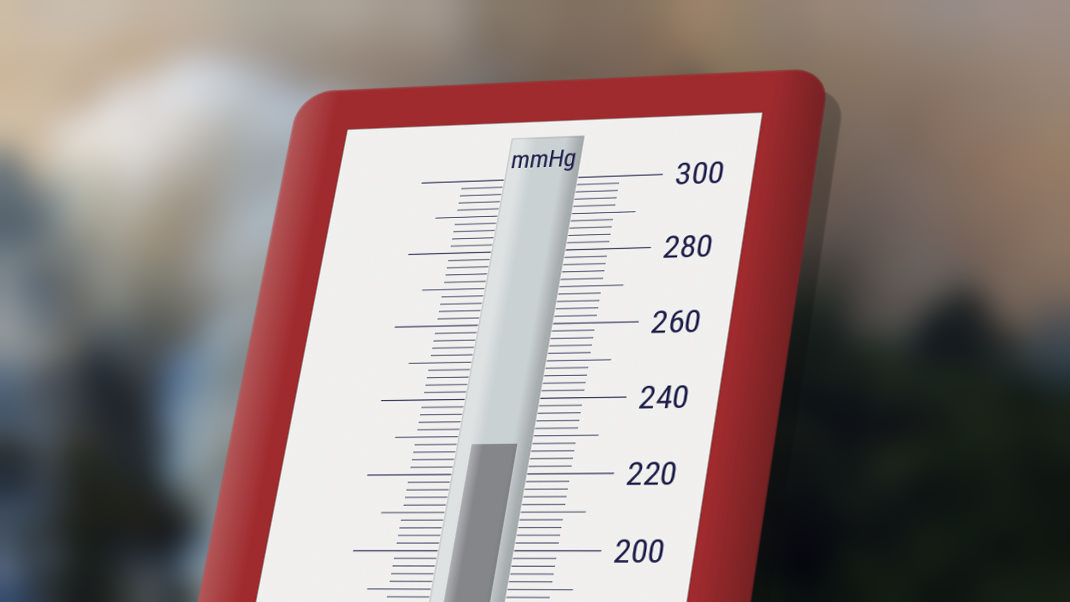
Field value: 228 mmHg
